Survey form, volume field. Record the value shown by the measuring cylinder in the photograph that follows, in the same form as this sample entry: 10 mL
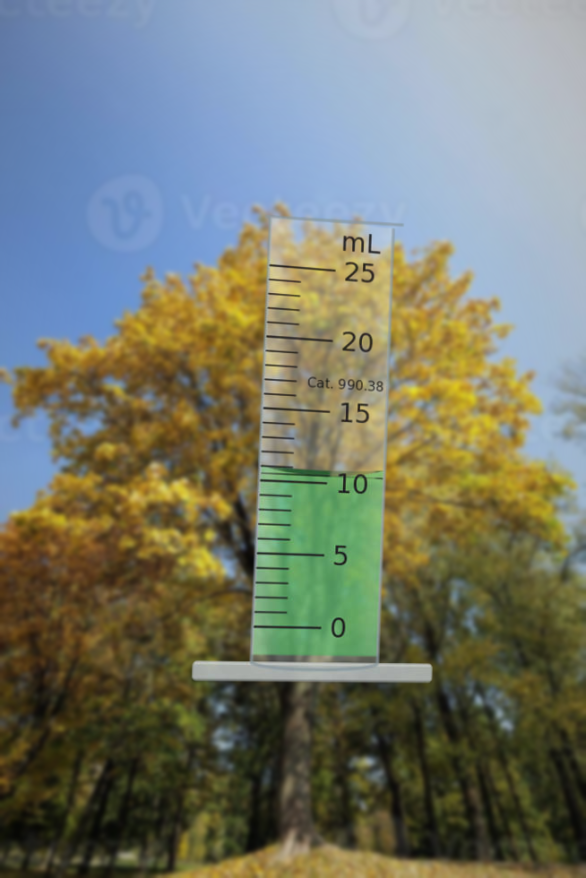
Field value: 10.5 mL
